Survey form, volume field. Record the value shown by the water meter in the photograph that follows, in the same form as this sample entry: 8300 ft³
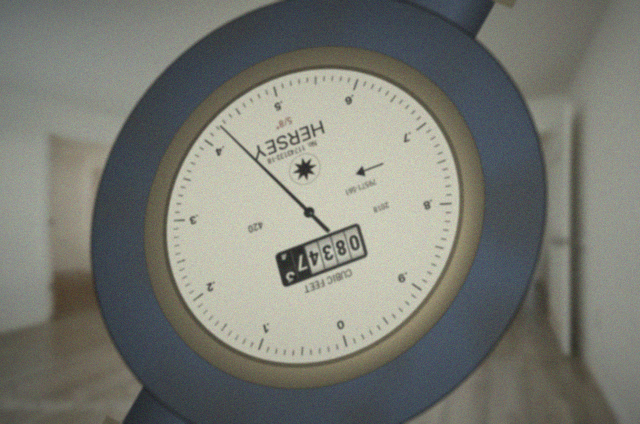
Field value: 83473.42 ft³
